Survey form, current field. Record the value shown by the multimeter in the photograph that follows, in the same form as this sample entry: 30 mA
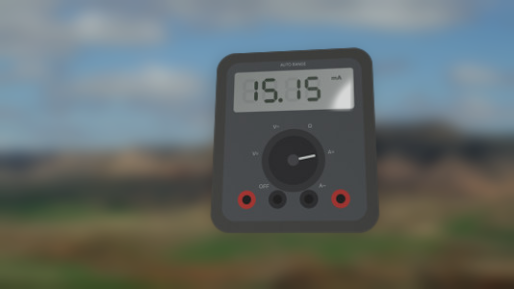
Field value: 15.15 mA
